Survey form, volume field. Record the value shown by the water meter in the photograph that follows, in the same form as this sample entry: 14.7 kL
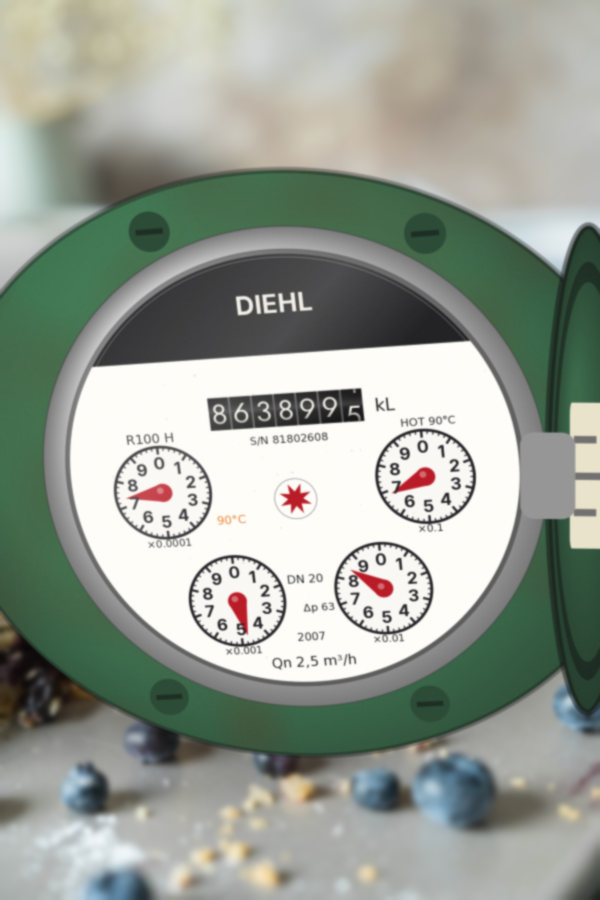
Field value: 8638994.6847 kL
